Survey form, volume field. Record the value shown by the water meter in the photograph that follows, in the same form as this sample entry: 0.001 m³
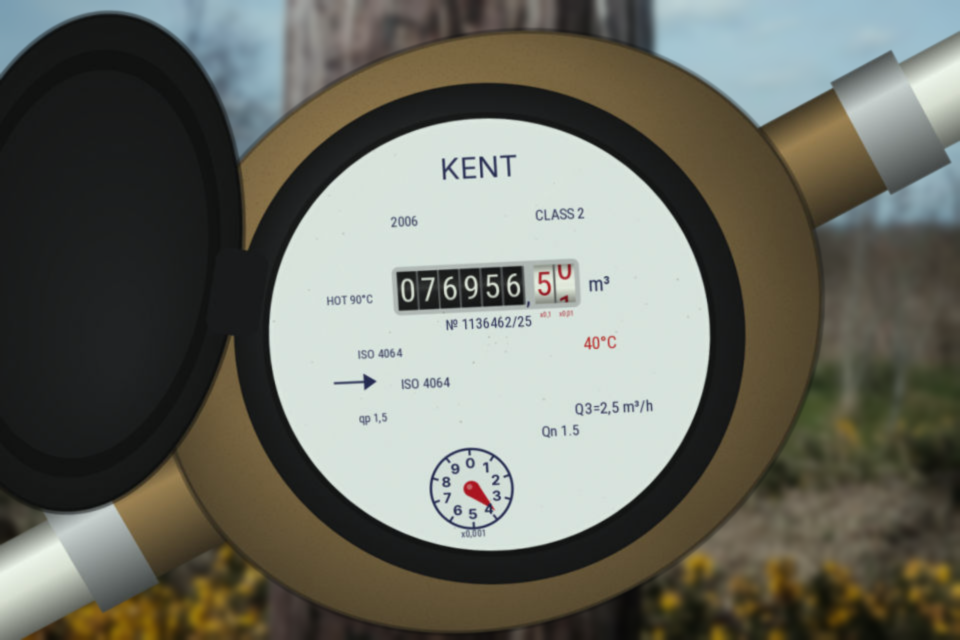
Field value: 76956.503 m³
